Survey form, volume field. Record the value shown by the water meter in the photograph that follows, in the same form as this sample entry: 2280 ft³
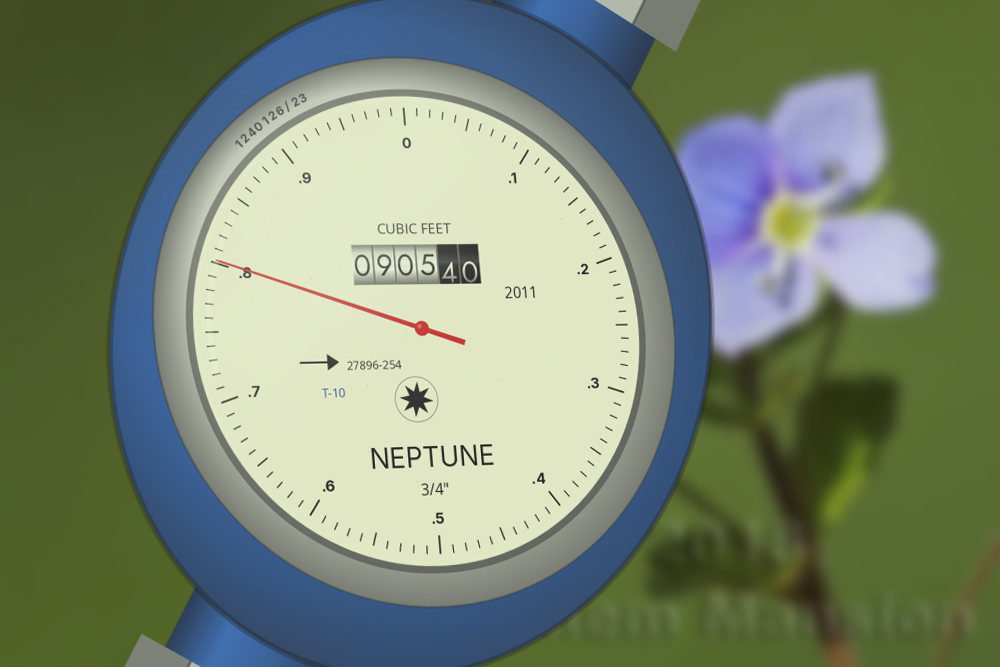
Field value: 90539.80 ft³
